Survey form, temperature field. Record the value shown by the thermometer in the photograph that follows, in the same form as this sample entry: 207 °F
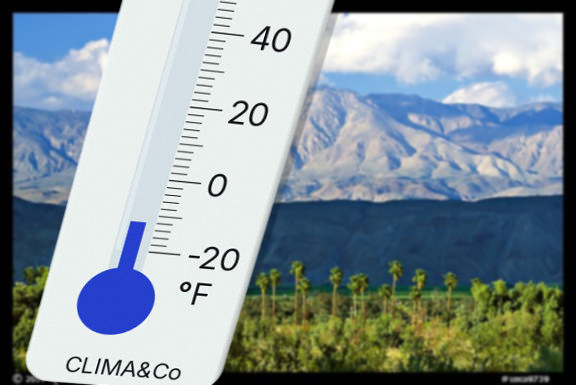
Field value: -12 °F
